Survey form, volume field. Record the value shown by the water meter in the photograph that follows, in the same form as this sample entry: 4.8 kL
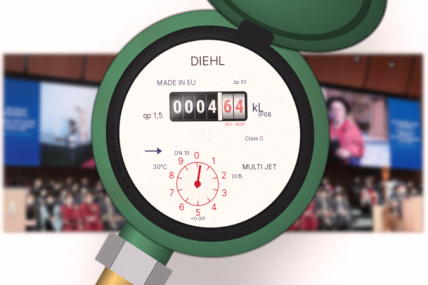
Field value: 4.640 kL
